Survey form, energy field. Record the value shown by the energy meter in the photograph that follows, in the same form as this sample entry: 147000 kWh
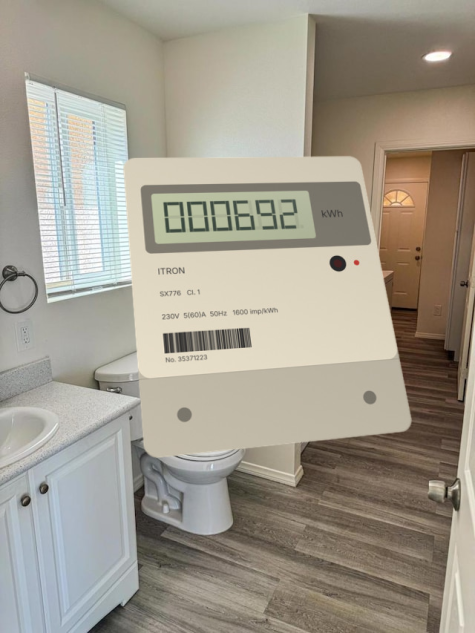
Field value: 692 kWh
